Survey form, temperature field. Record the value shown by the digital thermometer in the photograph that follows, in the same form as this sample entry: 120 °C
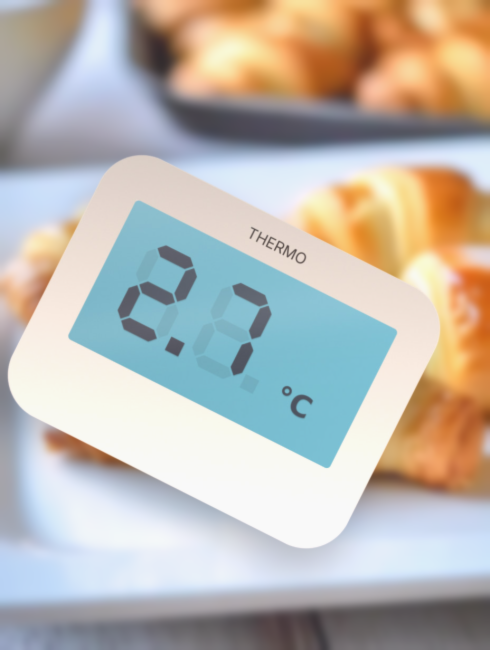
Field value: 2.7 °C
